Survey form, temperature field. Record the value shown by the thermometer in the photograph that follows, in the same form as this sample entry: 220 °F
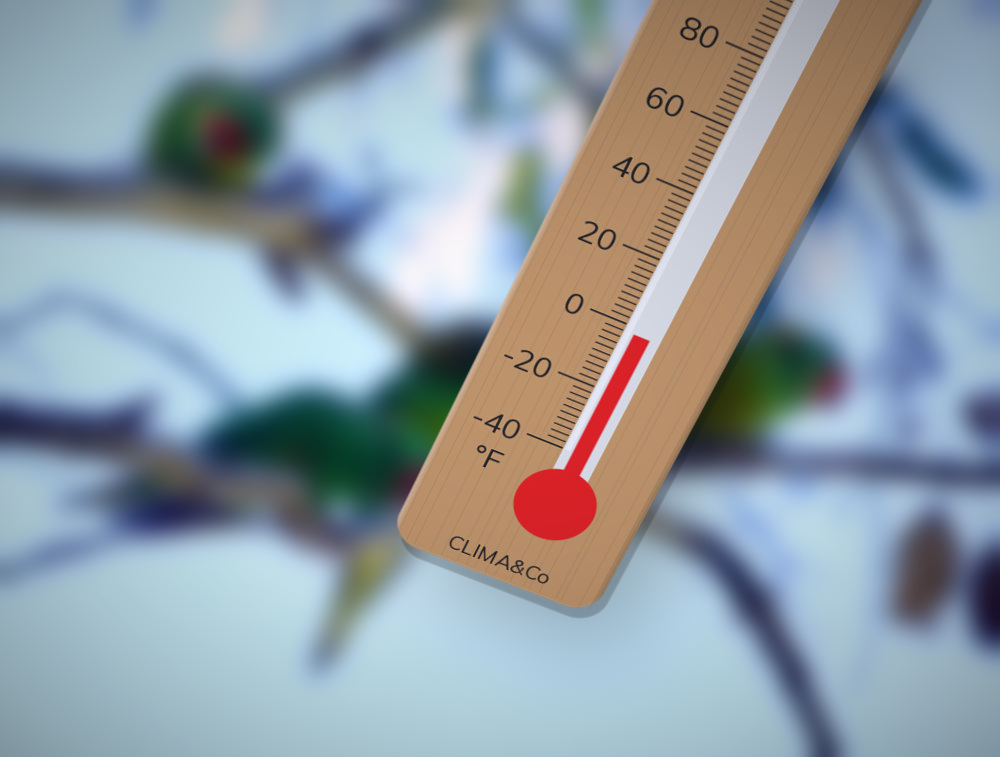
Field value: -2 °F
